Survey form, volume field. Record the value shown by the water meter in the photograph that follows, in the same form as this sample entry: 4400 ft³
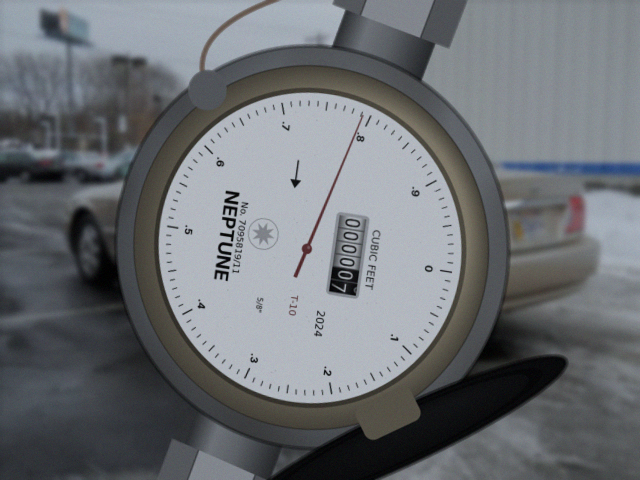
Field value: 6.79 ft³
